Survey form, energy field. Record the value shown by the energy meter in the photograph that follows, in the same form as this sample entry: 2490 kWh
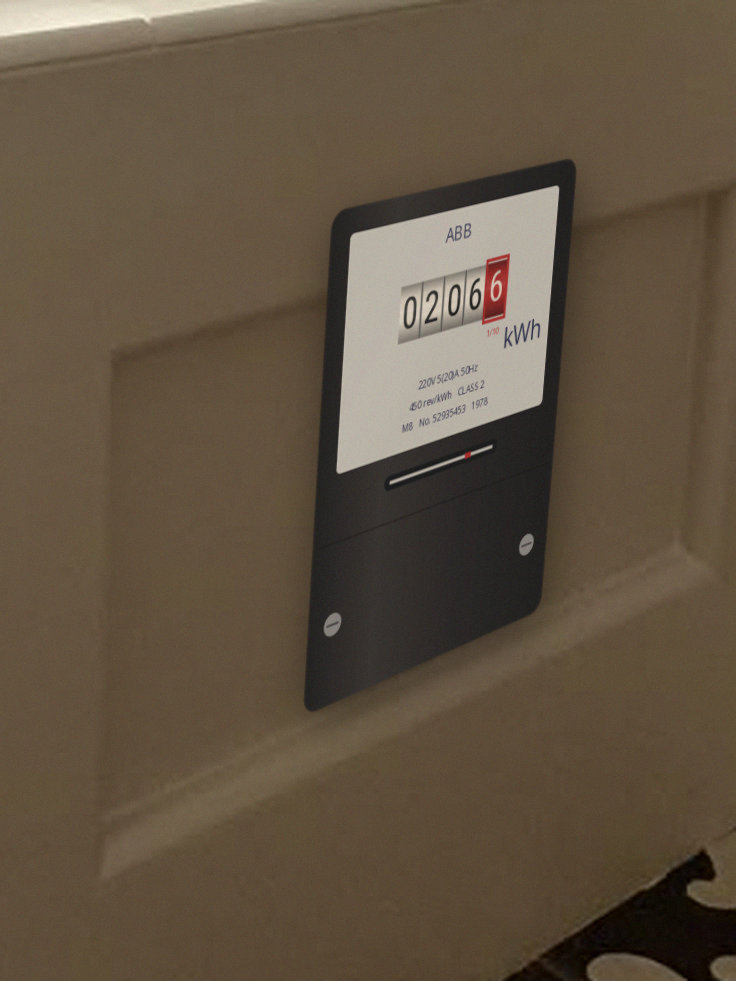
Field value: 206.6 kWh
